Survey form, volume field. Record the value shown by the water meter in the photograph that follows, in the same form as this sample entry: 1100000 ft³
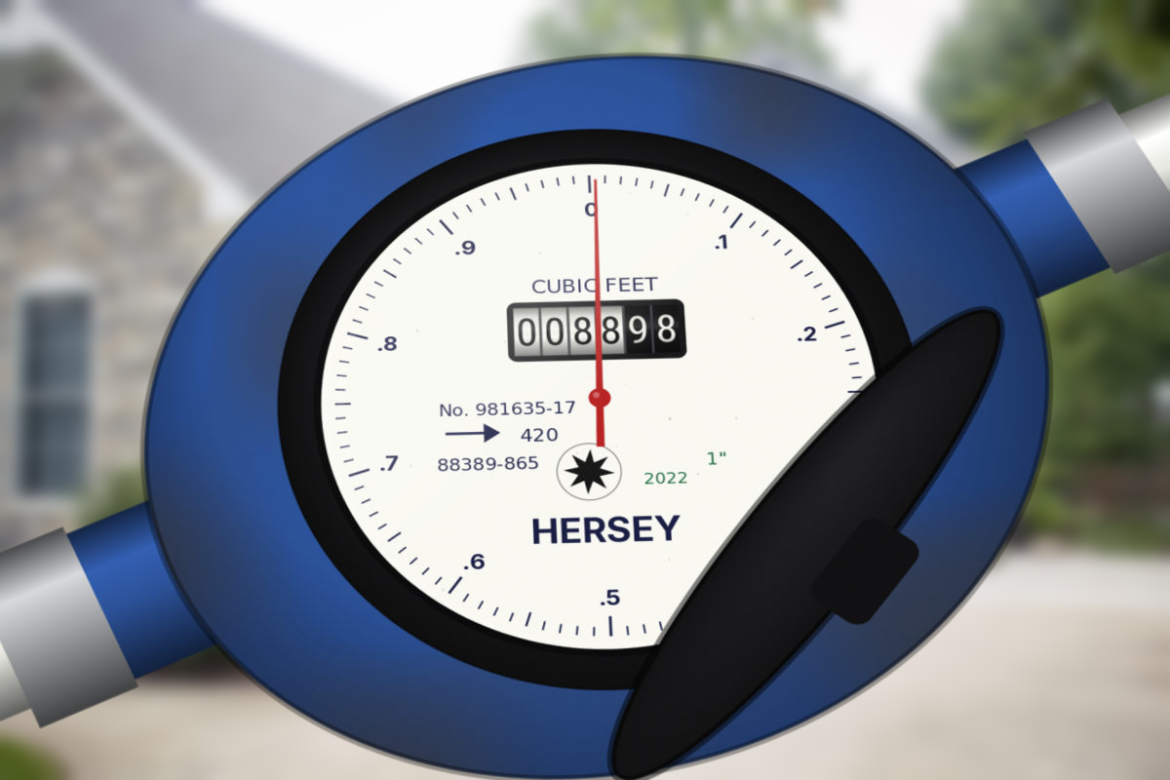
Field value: 8898.00 ft³
